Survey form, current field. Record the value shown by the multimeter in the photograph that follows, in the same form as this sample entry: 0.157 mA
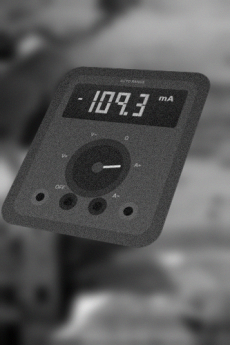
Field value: -109.3 mA
